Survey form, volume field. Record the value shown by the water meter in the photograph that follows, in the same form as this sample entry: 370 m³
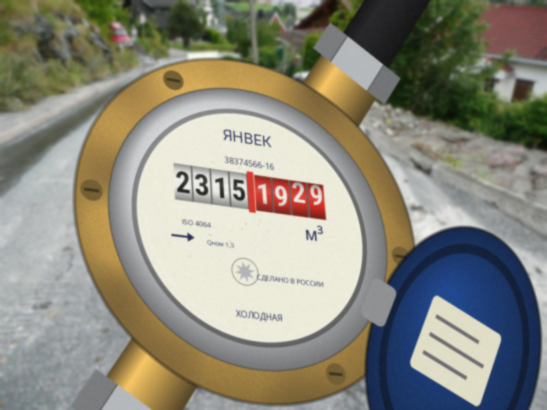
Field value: 2315.1929 m³
